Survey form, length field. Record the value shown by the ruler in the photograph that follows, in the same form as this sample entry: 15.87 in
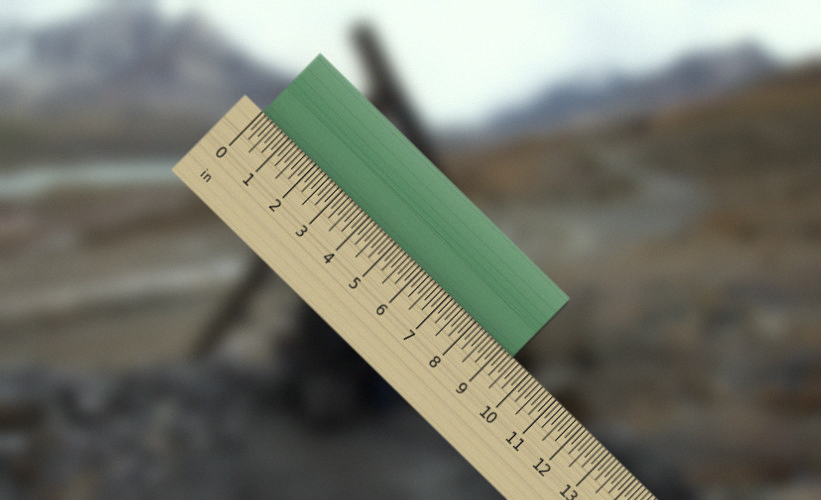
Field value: 9.375 in
